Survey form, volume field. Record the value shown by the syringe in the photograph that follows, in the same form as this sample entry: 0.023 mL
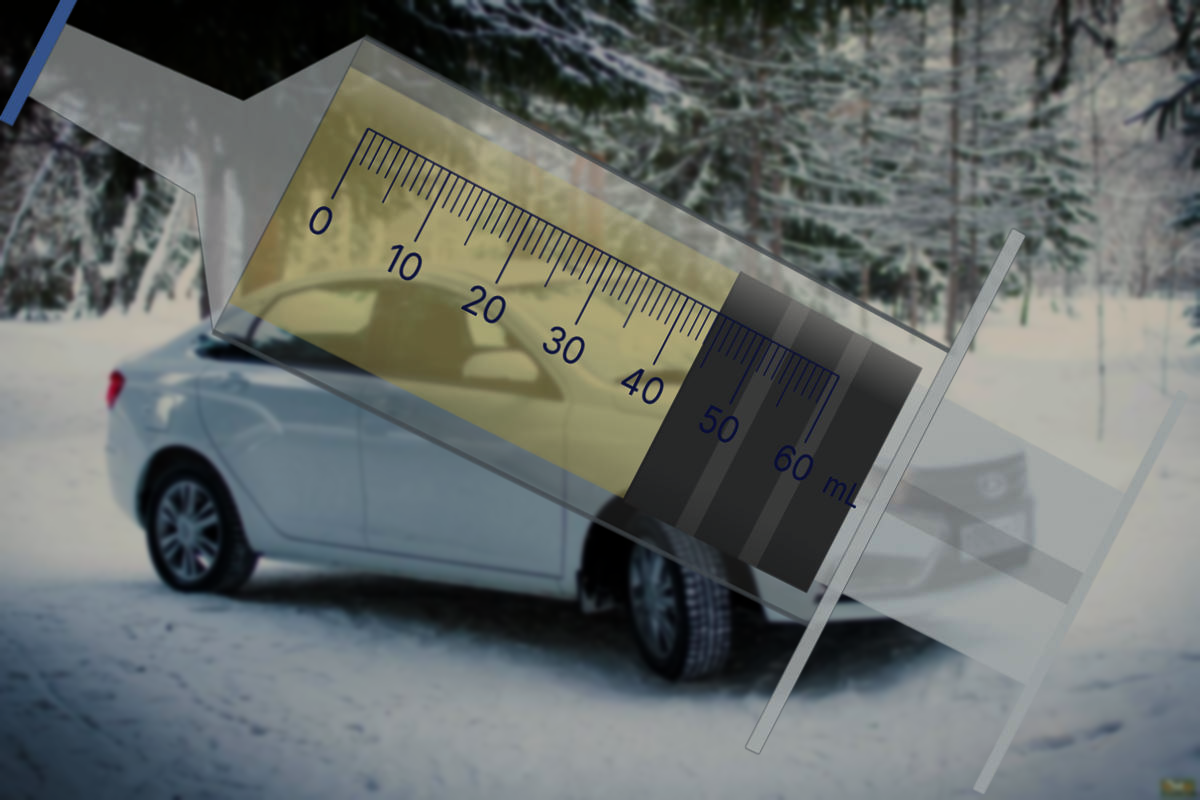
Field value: 44 mL
